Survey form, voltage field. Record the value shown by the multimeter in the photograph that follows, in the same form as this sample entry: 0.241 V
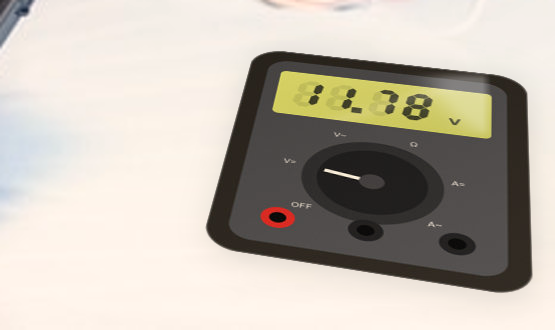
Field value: 11.78 V
